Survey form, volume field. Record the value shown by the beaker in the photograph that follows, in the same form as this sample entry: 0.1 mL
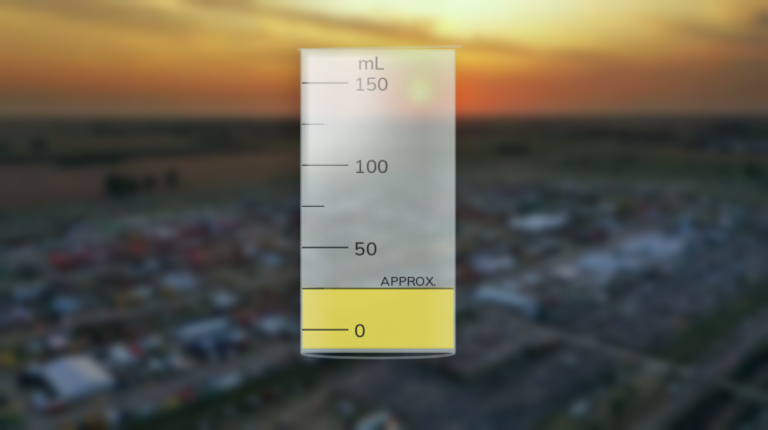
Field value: 25 mL
